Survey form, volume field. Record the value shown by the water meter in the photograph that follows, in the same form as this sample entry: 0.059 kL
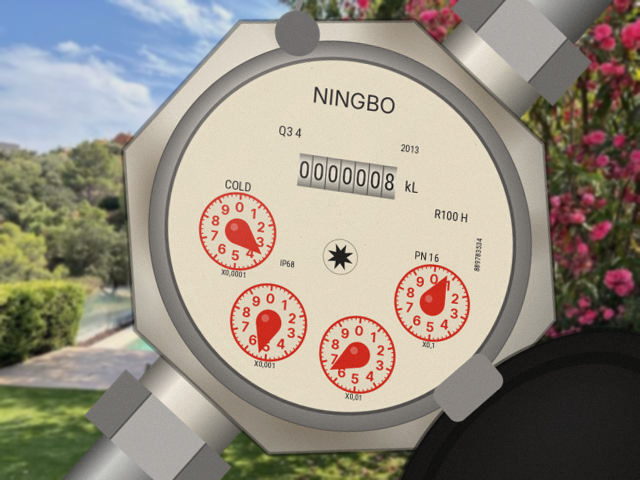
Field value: 8.0653 kL
